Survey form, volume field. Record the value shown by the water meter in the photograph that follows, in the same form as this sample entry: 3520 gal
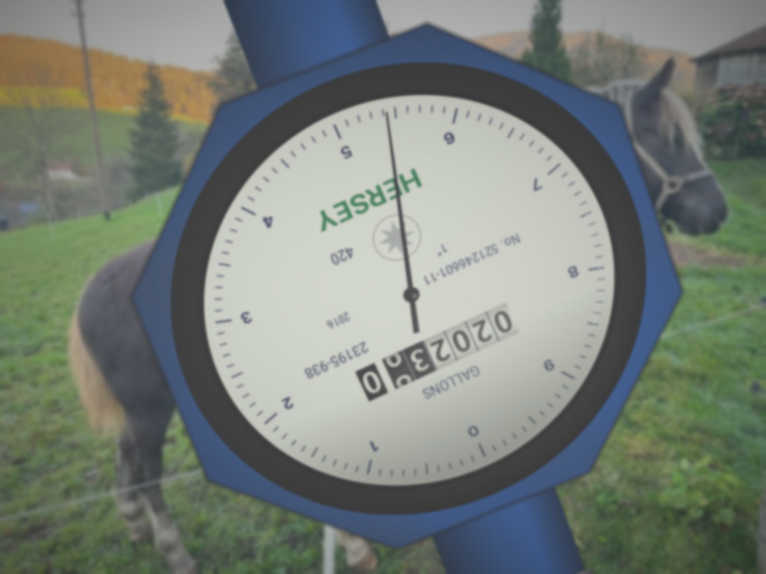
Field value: 202385.4 gal
